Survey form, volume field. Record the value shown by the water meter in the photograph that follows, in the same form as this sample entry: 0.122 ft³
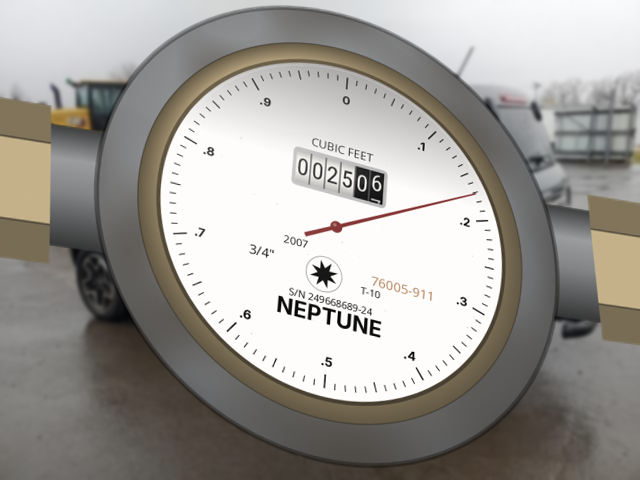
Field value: 2506.17 ft³
